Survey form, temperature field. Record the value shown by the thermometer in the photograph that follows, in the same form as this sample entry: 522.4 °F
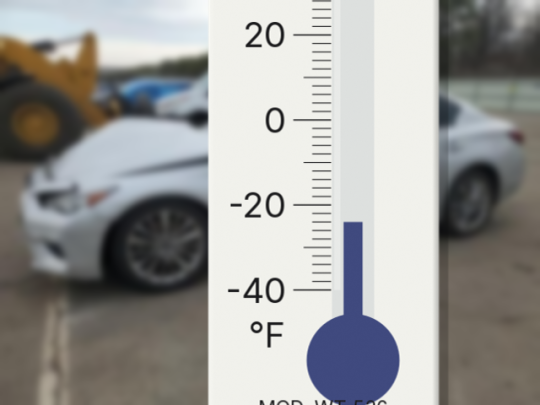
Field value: -24 °F
